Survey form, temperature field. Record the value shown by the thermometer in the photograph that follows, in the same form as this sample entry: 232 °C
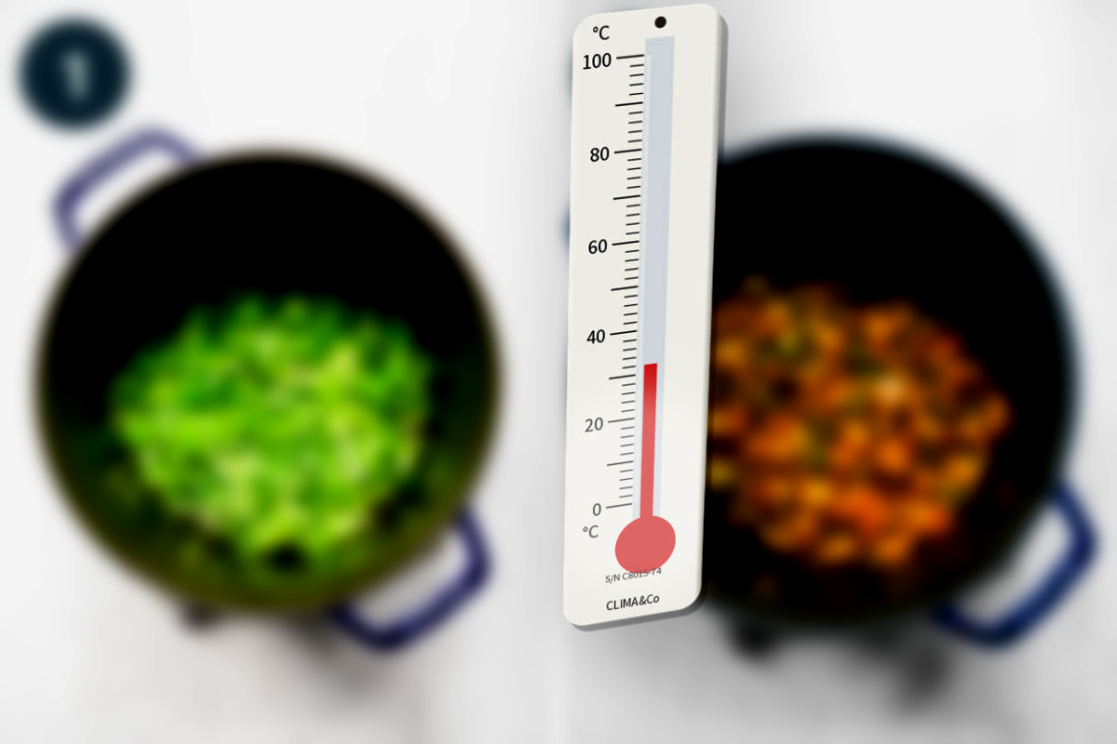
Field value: 32 °C
